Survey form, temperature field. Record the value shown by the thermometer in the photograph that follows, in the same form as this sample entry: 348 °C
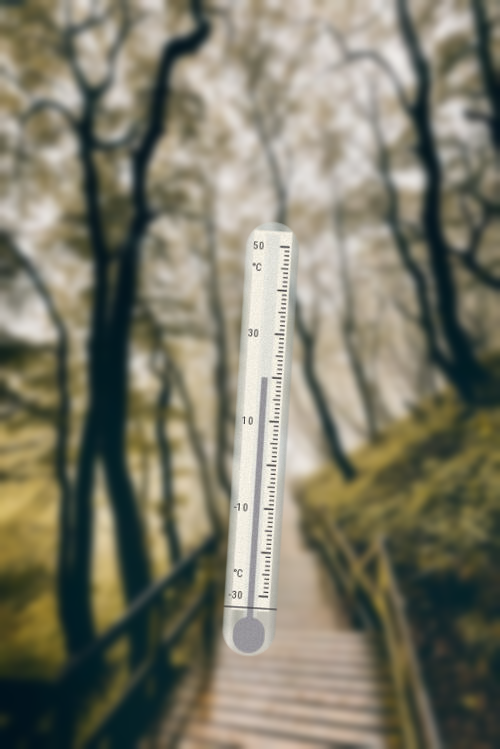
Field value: 20 °C
